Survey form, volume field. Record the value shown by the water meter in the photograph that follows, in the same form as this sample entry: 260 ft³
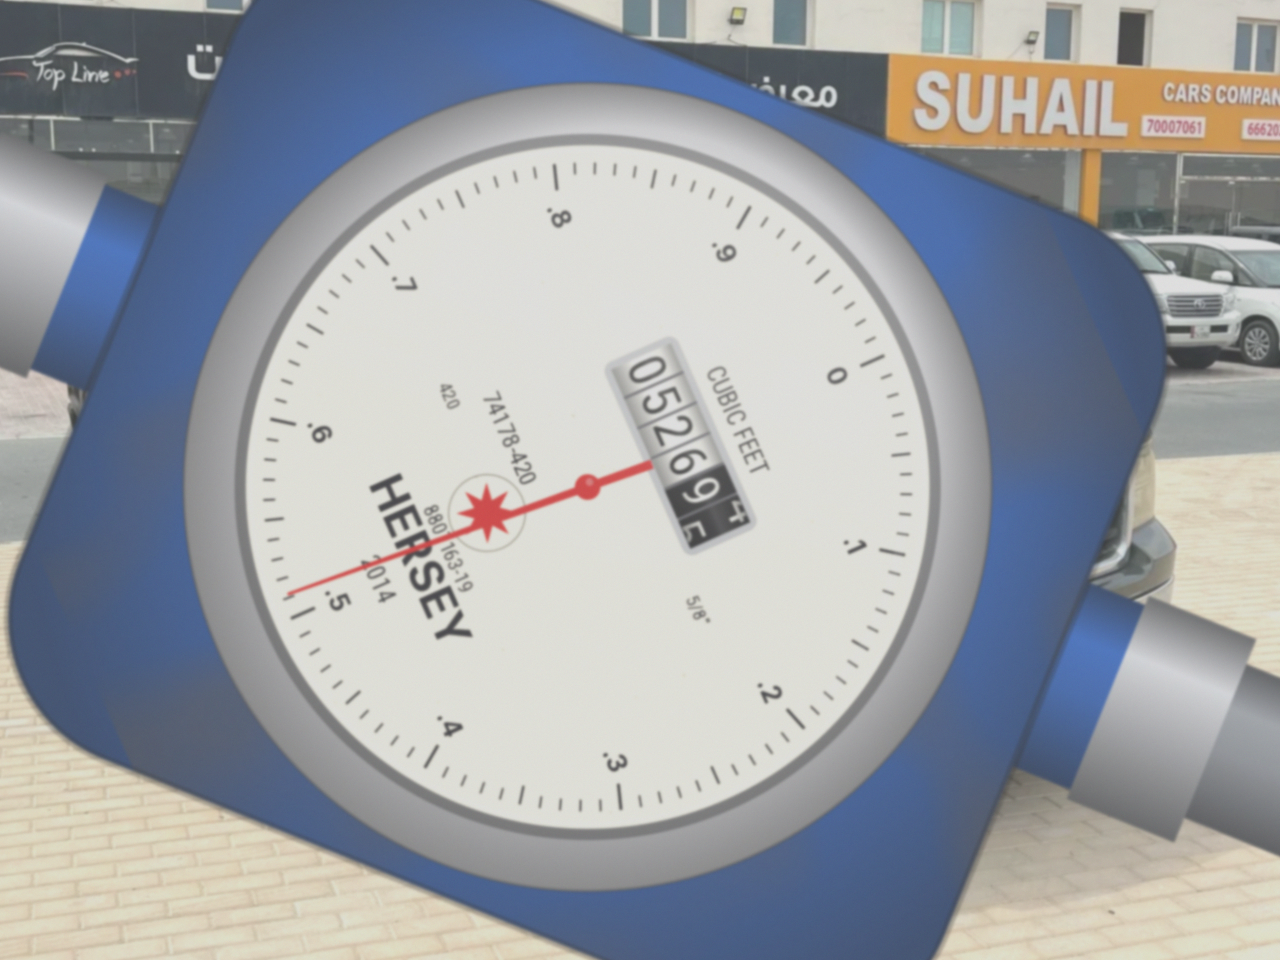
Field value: 52694.51 ft³
